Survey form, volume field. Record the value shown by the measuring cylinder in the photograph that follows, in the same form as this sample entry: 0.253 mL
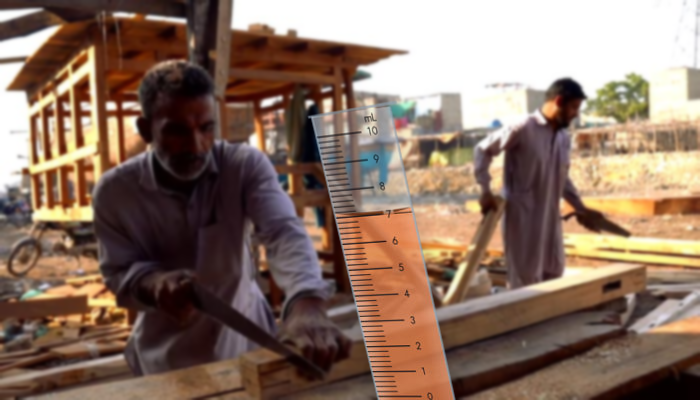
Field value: 7 mL
